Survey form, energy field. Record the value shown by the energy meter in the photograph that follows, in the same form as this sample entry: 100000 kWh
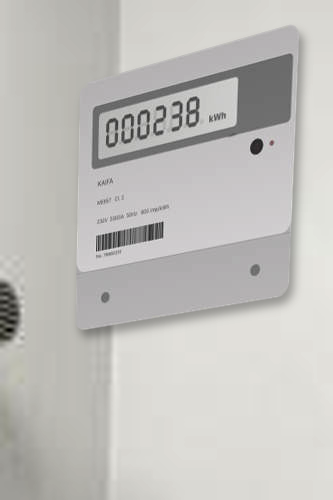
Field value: 238 kWh
